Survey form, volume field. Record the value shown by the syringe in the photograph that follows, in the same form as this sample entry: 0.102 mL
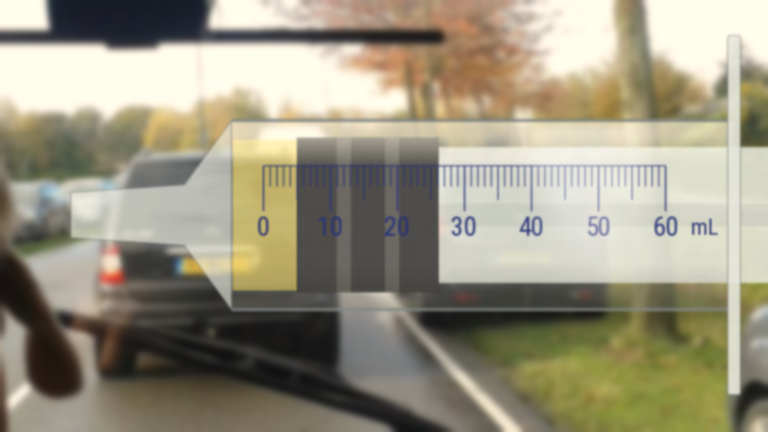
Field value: 5 mL
